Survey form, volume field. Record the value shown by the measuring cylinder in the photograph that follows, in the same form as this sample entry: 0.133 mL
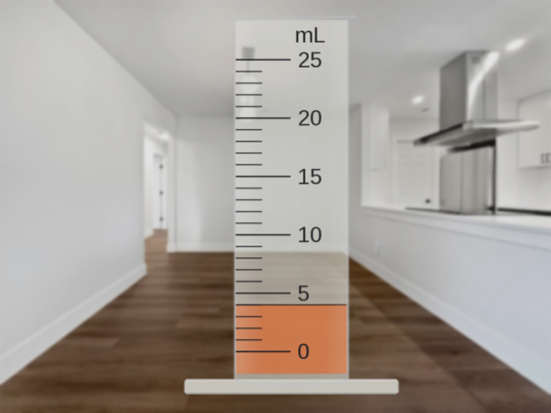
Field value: 4 mL
